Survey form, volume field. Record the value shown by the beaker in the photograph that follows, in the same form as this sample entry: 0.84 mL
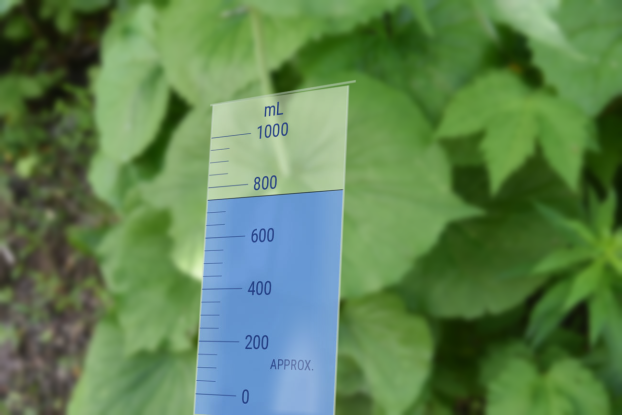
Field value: 750 mL
